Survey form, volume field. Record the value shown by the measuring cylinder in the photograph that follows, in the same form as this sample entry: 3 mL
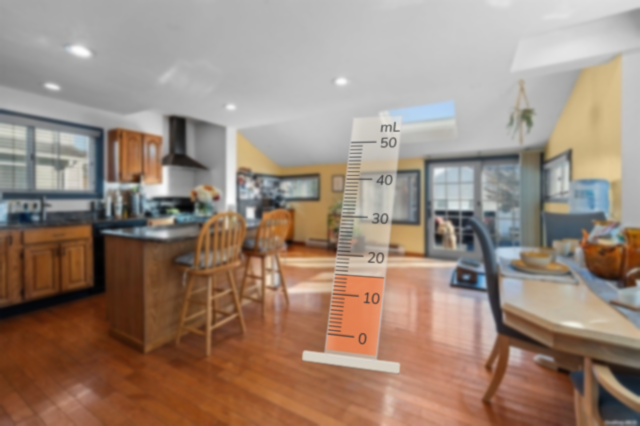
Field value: 15 mL
